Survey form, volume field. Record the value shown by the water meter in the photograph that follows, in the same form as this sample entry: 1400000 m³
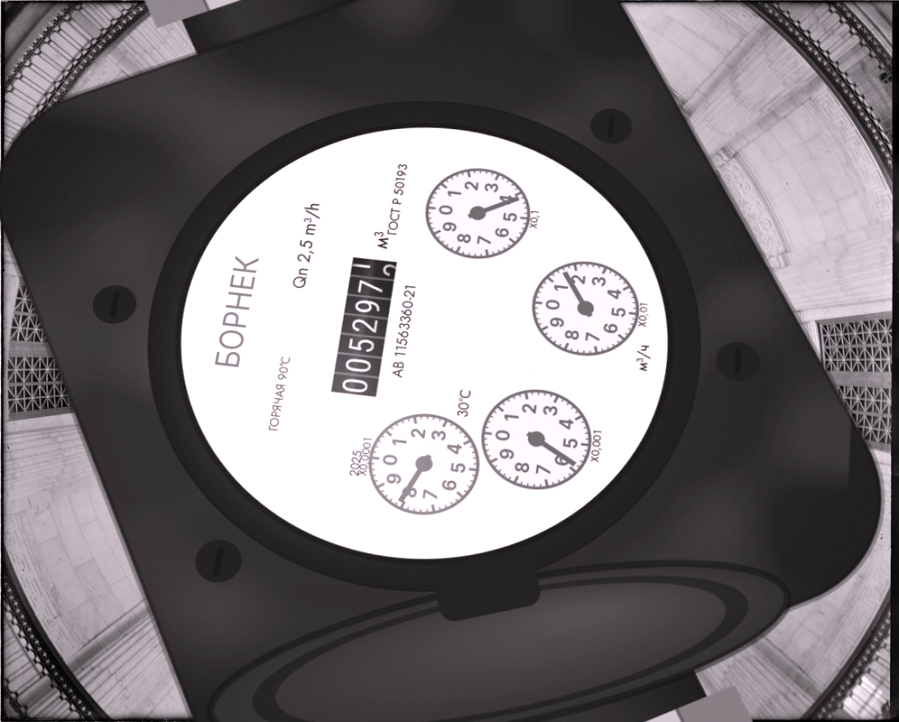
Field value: 52971.4158 m³
